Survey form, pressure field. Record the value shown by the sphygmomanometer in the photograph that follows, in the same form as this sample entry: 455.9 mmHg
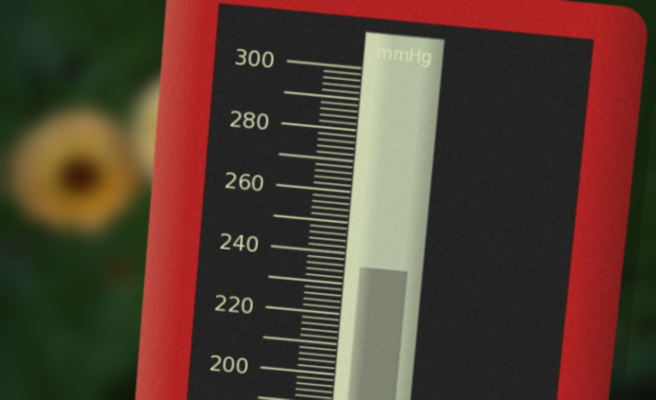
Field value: 236 mmHg
